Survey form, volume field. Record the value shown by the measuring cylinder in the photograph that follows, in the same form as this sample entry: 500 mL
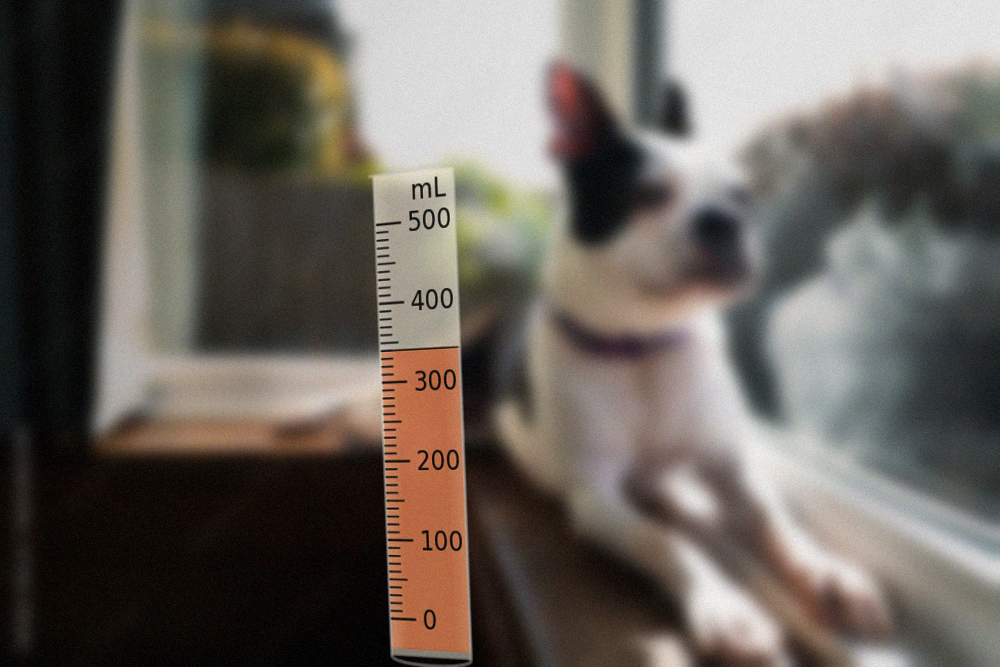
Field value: 340 mL
